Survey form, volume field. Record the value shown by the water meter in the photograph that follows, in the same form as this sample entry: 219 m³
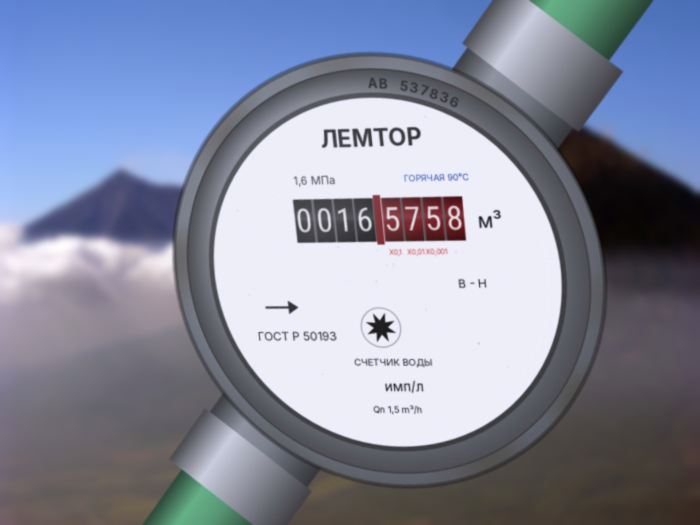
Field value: 16.5758 m³
